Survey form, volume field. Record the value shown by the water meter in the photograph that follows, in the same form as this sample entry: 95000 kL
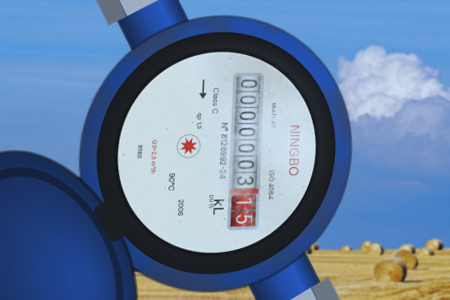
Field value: 3.15 kL
